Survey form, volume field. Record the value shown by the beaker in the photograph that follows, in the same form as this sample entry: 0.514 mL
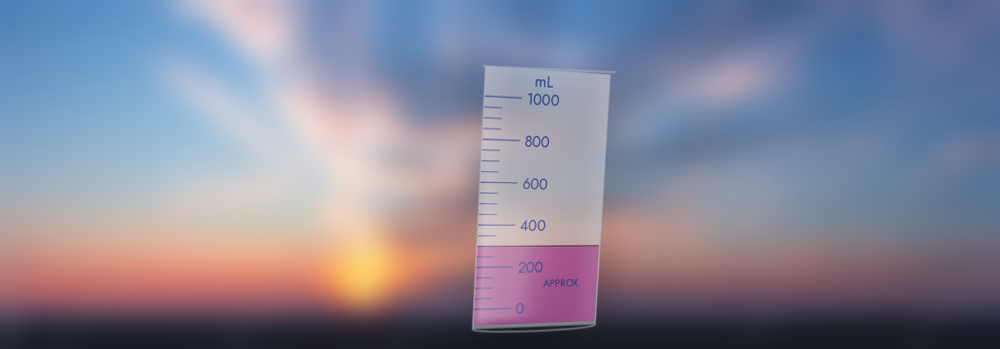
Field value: 300 mL
